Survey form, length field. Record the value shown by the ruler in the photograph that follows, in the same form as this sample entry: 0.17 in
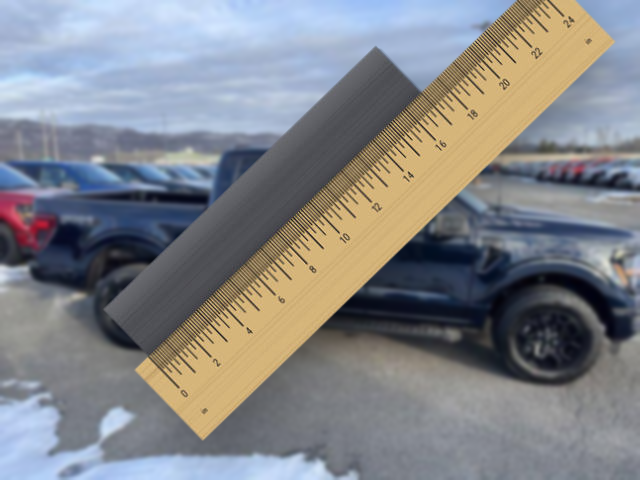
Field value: 17 in
